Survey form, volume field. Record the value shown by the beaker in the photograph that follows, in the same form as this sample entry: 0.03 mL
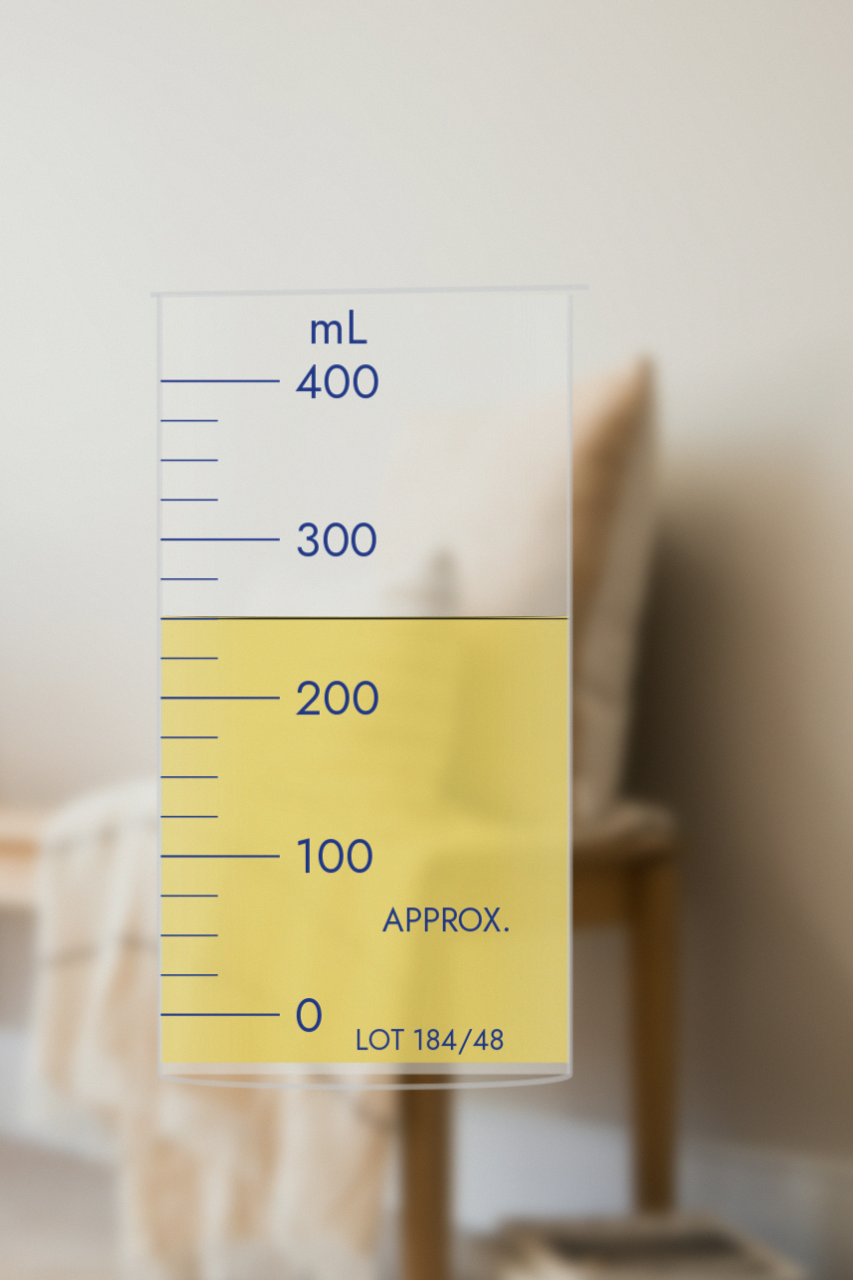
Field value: 250 mL
